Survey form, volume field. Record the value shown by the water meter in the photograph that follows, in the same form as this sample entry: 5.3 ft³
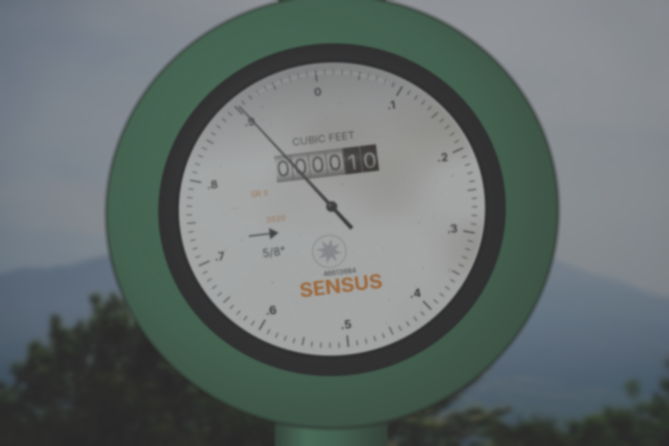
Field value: 9.90 ft³
